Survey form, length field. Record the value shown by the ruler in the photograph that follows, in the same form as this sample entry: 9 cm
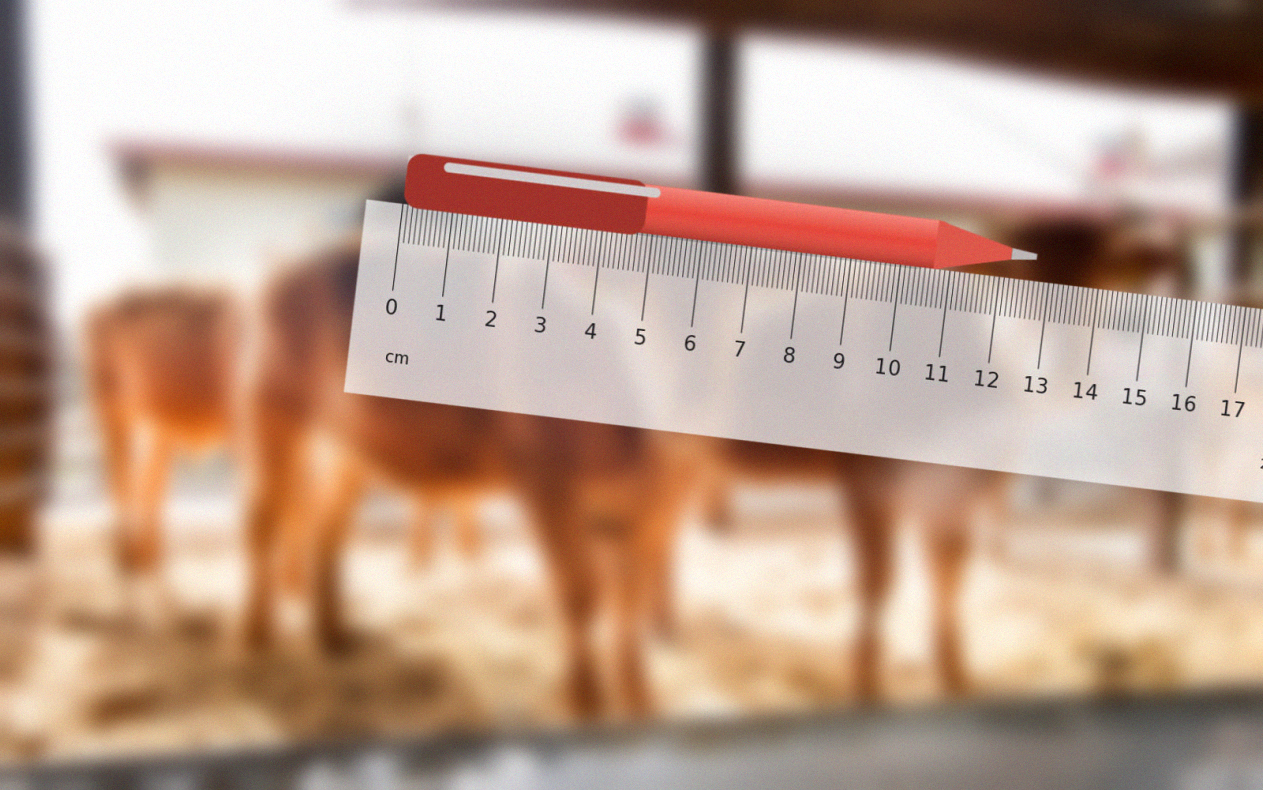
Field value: 12.7 cm
